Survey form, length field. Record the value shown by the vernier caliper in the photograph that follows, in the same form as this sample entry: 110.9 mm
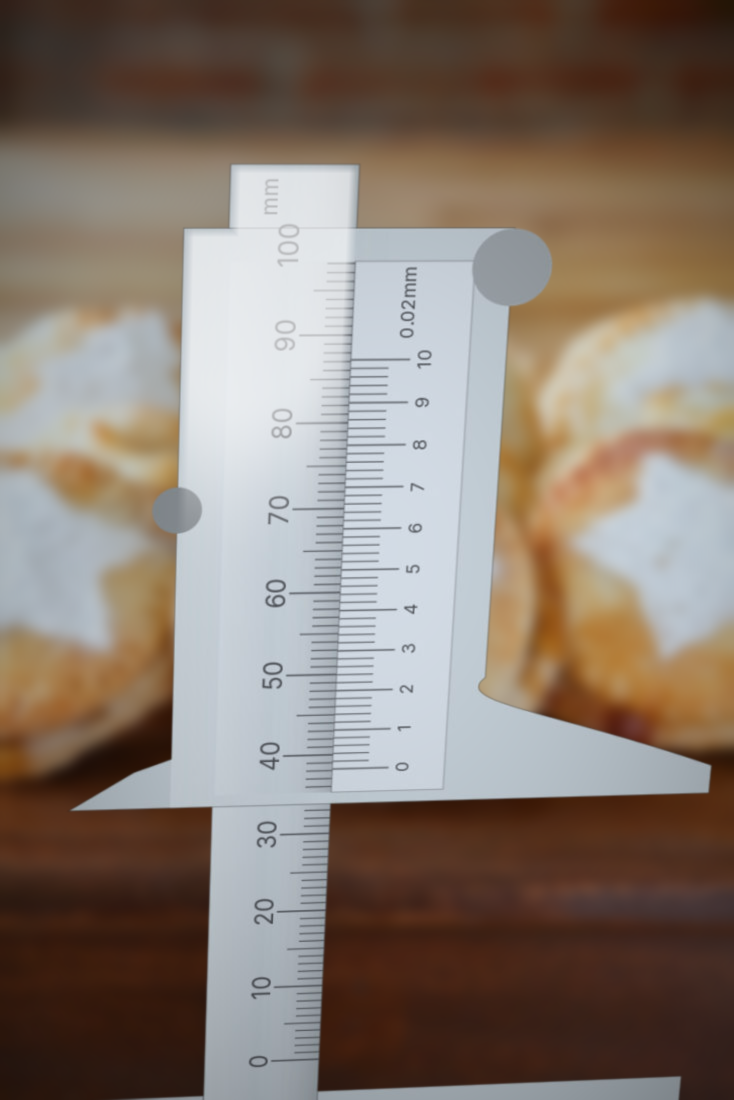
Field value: 38.2 mm
